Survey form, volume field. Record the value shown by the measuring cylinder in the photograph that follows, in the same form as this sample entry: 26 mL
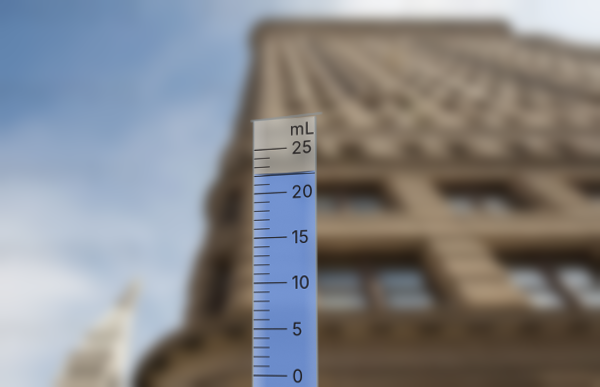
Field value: 22 mL
